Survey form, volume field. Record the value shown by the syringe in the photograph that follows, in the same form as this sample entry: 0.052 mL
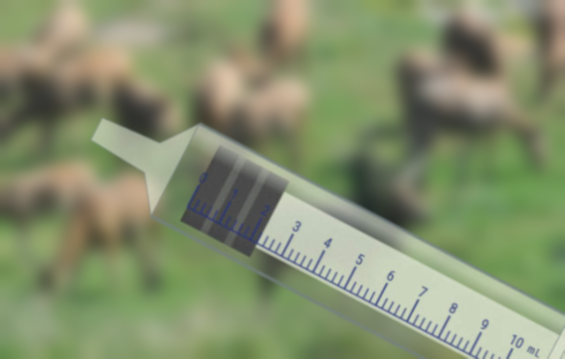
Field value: 0 mL
